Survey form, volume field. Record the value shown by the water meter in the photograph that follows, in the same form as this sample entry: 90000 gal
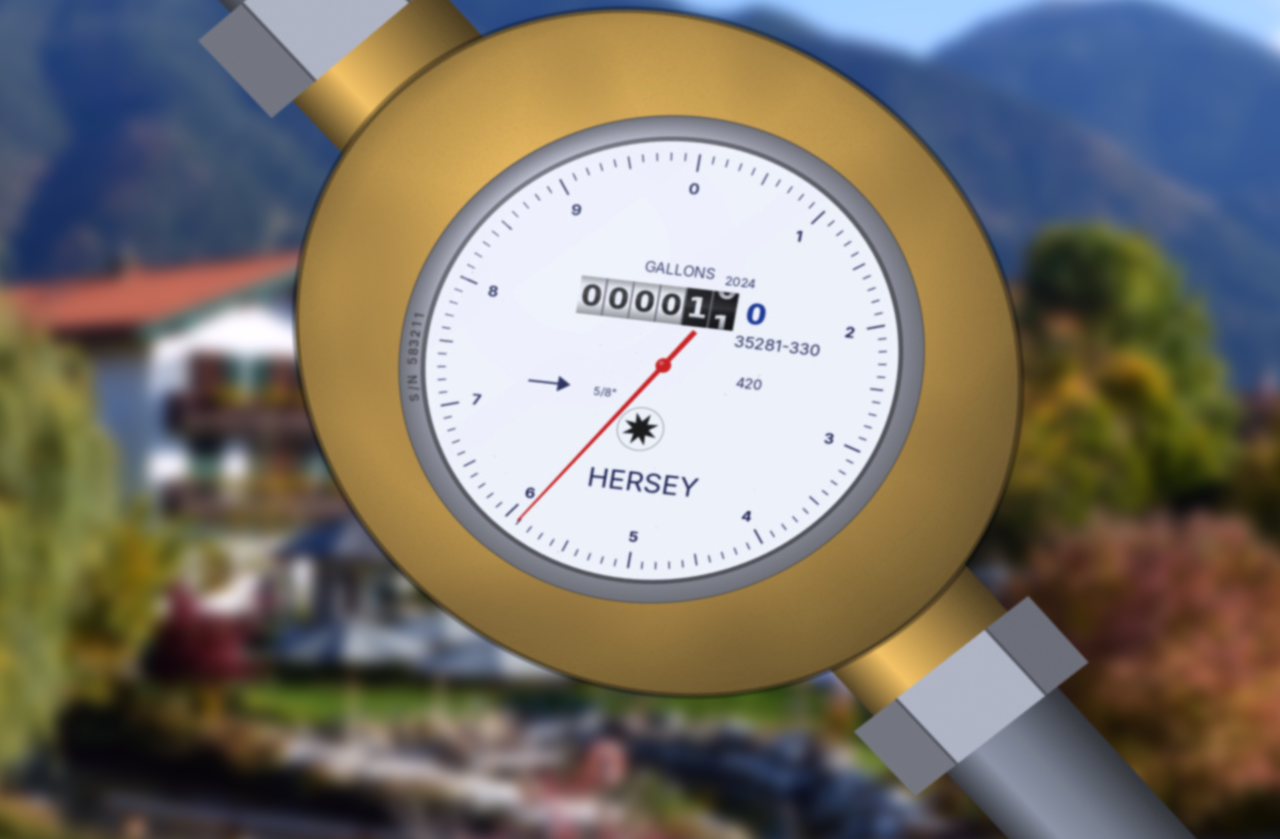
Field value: 105.9 gal
